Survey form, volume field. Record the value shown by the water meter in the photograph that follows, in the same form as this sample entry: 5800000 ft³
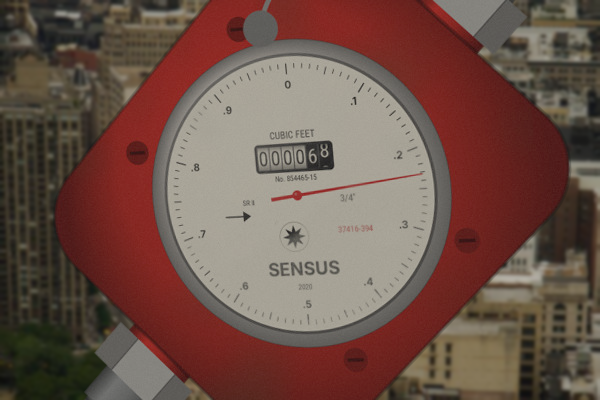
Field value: 68.23 ft³
